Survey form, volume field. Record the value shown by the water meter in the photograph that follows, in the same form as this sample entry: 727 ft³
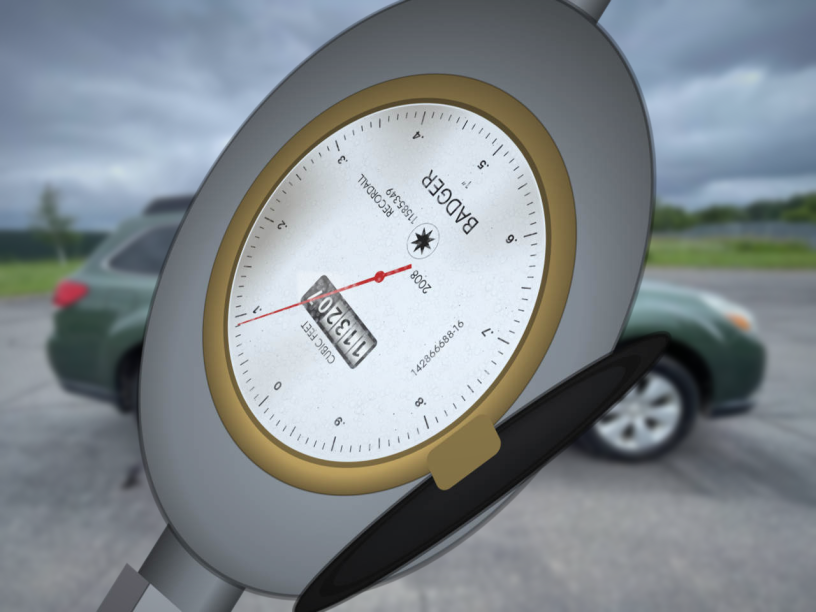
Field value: 113207.09 ft³
